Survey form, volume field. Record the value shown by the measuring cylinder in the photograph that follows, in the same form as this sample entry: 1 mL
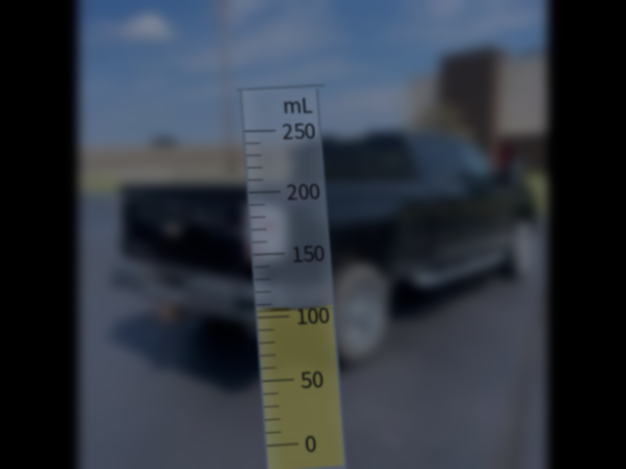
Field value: 105 mL
